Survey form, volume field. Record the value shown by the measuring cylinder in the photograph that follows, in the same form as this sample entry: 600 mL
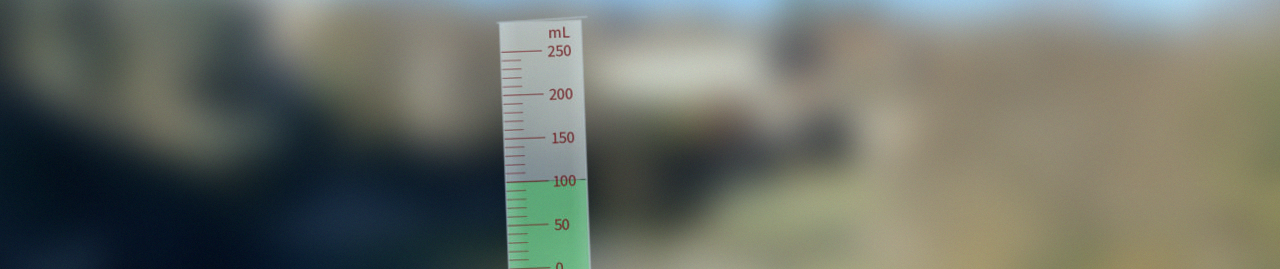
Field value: 100 mL
